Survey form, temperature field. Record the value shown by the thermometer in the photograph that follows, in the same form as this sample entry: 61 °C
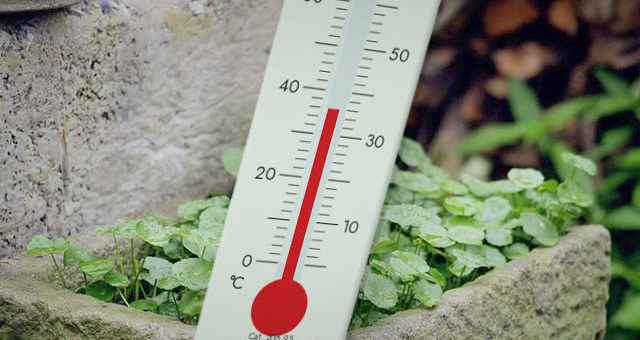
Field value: 36 °C
